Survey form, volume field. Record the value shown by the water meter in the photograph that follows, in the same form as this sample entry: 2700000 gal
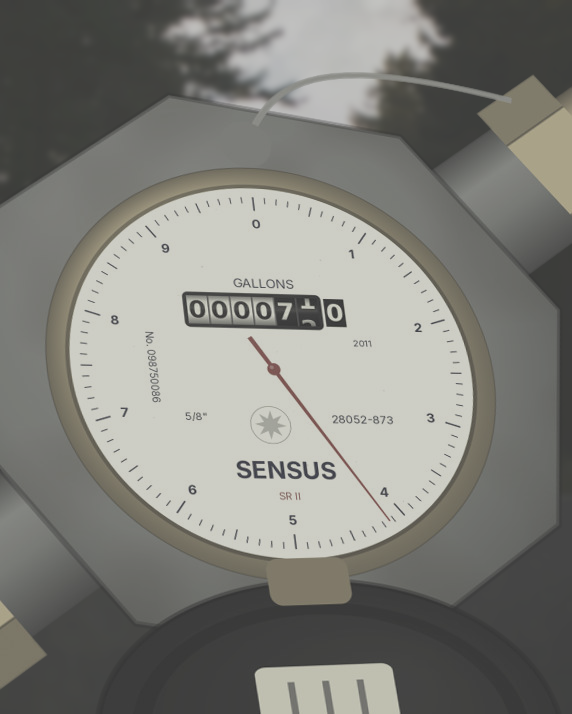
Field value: 714.1 gal
